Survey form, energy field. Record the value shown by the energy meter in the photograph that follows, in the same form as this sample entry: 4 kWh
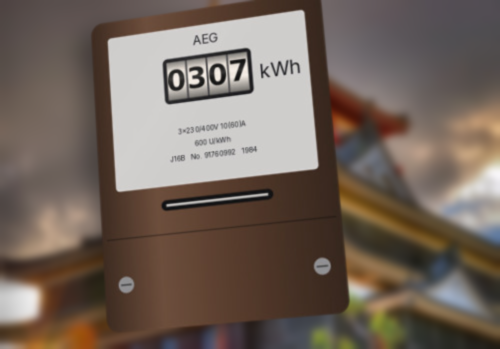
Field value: 307 kWh
